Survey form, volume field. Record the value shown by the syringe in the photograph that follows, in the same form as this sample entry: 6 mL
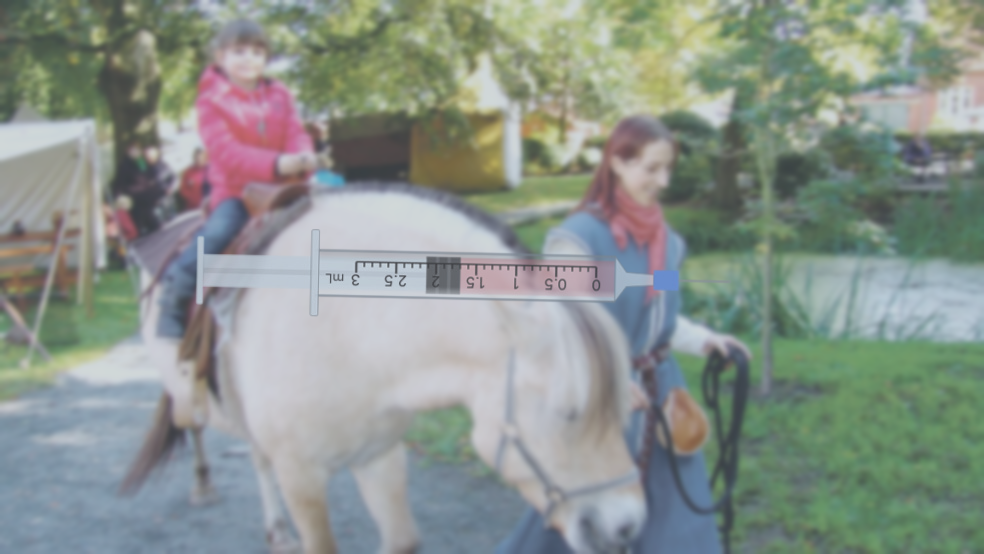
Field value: 1.7 mL
